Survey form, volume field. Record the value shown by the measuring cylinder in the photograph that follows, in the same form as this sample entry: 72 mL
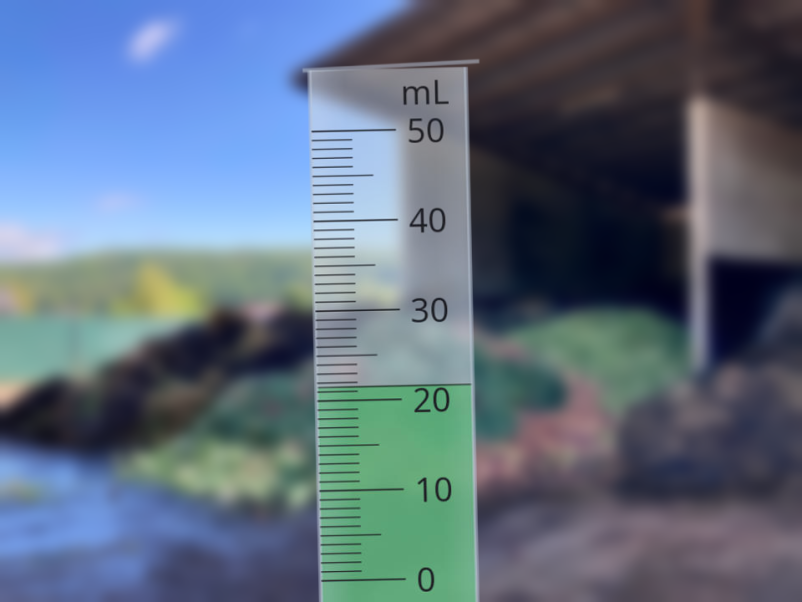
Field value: 21.5 mL
